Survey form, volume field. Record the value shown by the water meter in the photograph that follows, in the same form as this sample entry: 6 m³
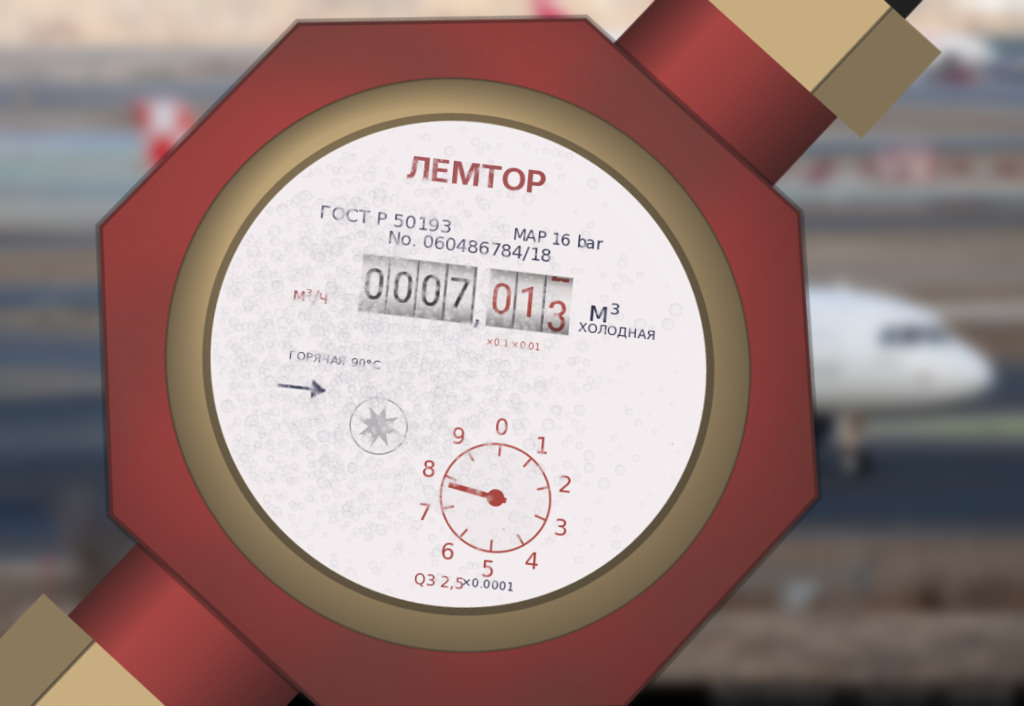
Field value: 7.0127 m³
